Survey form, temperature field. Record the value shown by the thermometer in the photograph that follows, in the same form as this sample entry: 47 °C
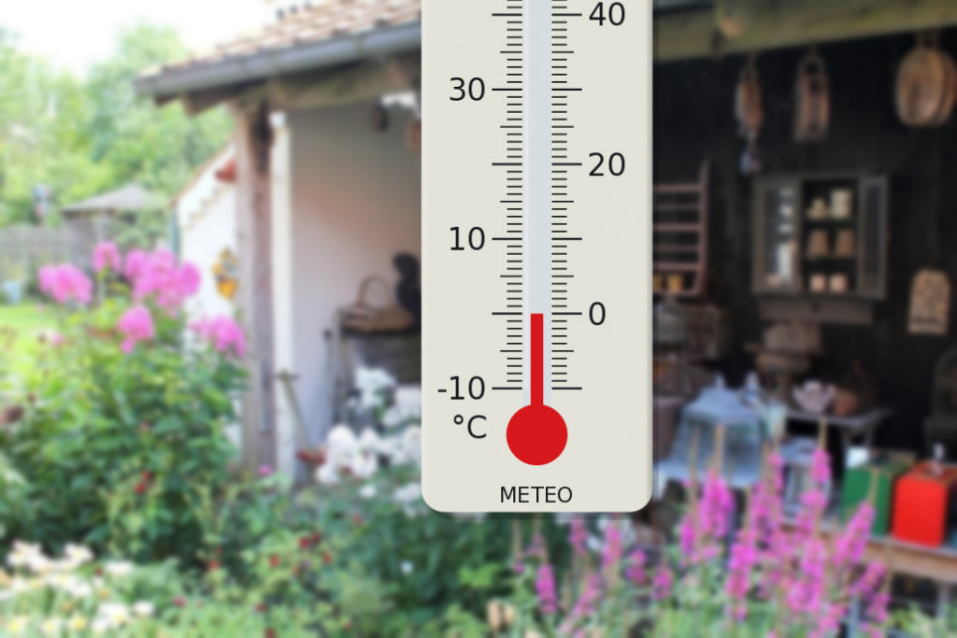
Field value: 0 °C
